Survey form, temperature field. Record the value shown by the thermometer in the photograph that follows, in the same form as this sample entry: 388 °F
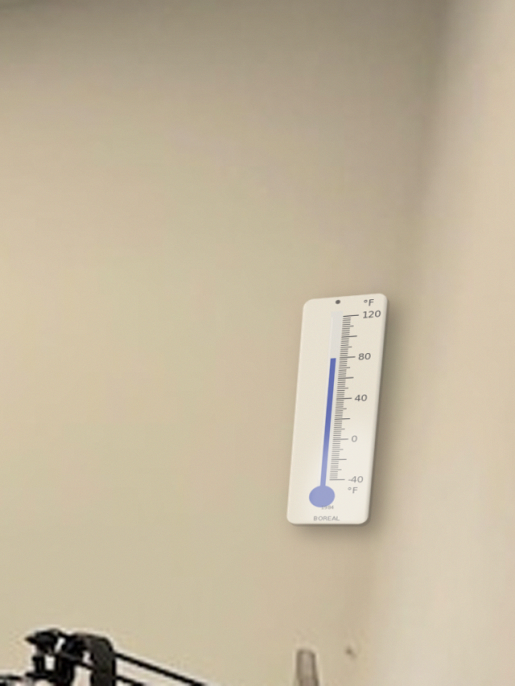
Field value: 80 °F
